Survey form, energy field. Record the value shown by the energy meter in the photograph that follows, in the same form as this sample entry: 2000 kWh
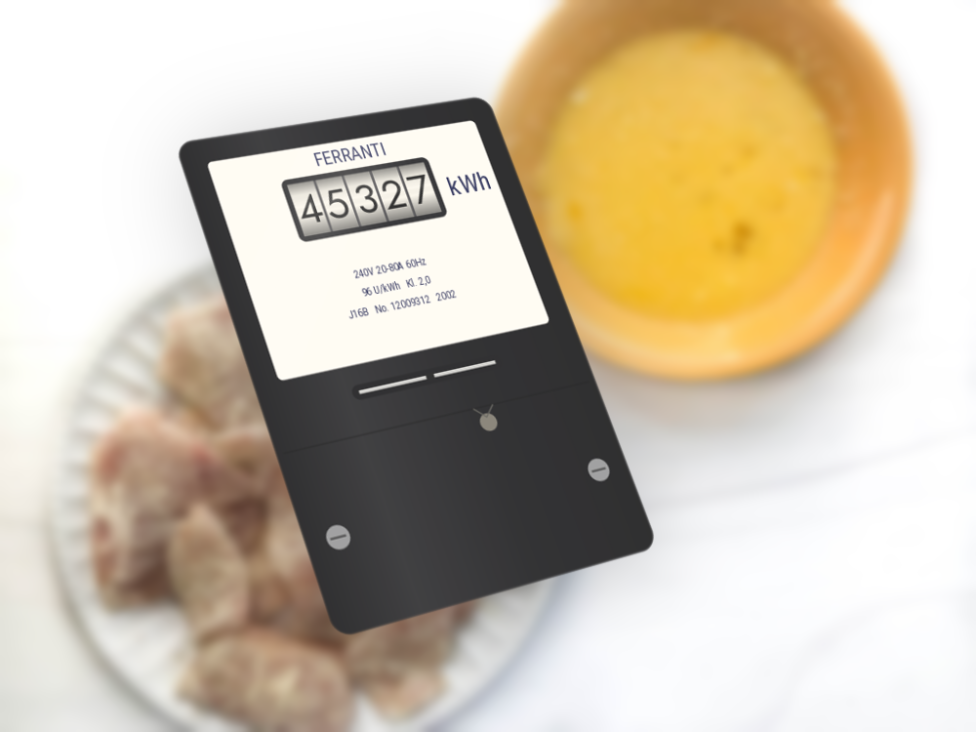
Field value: 45327 kWh
